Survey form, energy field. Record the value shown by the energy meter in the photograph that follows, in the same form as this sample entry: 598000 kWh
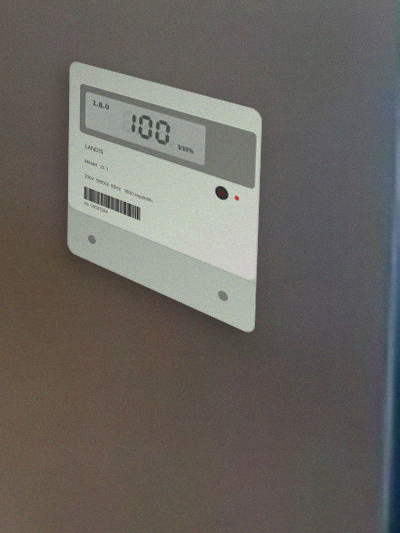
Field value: 100 kWh
